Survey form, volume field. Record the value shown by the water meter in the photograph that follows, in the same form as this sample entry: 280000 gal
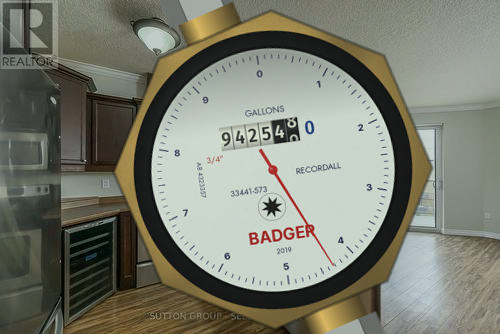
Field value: 9425484.3 gal
